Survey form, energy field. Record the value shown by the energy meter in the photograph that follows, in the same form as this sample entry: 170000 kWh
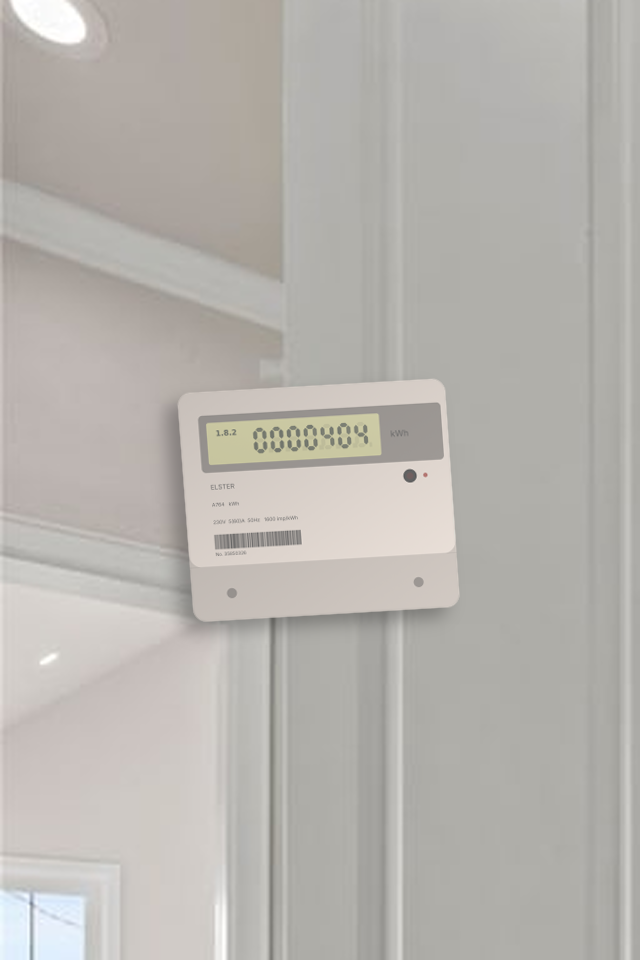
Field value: 404 kWh
